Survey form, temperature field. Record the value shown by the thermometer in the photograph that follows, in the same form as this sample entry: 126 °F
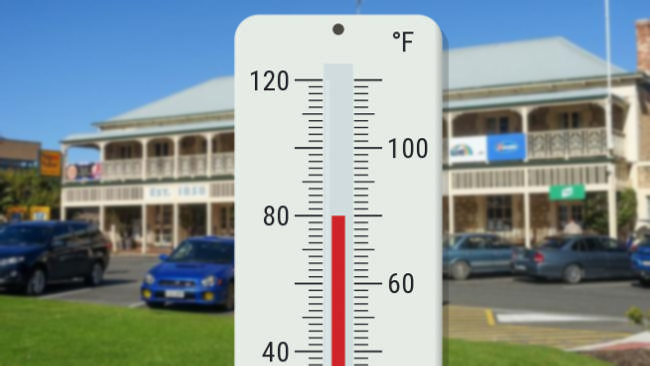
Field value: 80 °F
